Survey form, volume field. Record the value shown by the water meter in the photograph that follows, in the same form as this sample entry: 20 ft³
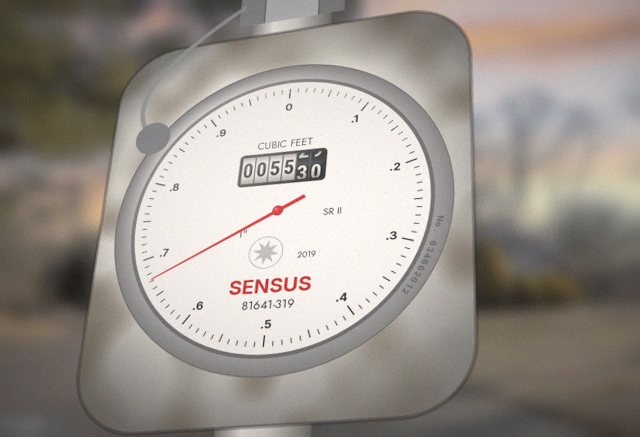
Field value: 5529.67 ft³
